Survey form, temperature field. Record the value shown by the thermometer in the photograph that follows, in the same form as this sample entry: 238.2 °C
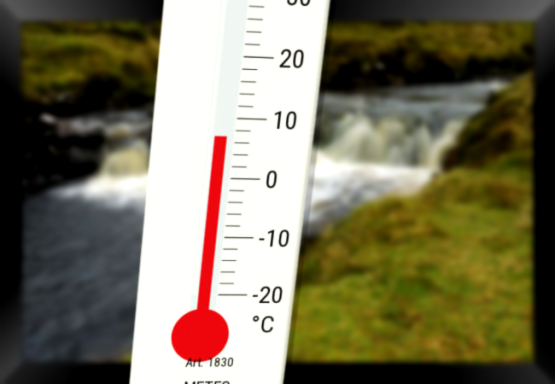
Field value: 7 °C
